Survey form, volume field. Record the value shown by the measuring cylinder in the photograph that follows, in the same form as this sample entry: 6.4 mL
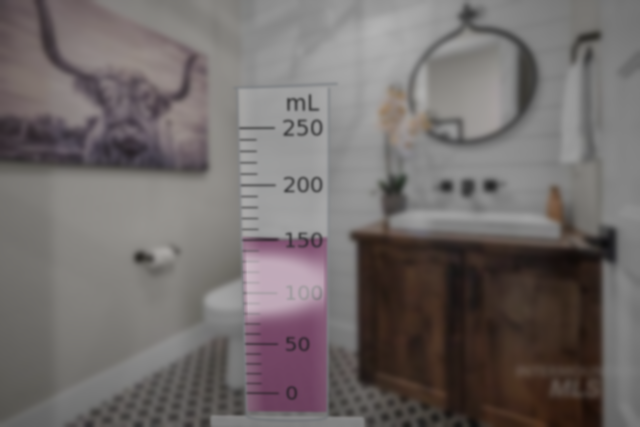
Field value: 150 mL
